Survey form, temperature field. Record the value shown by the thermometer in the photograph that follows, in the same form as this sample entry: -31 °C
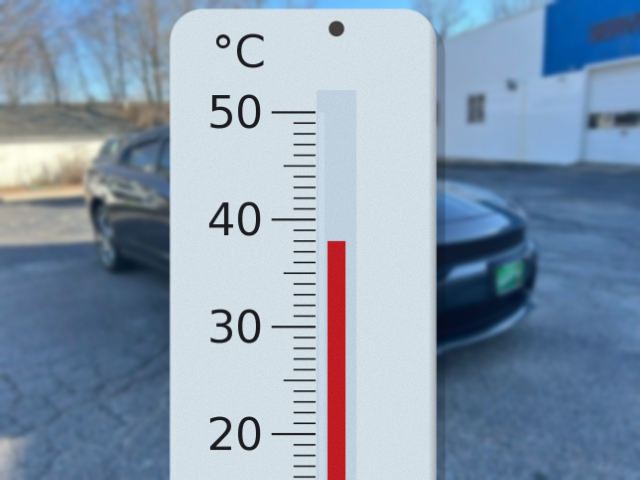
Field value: 38 °C
